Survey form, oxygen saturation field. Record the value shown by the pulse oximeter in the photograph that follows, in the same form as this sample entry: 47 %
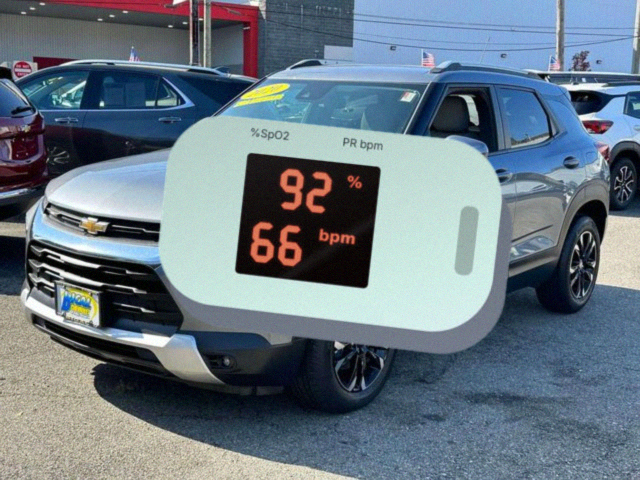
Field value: 92 %
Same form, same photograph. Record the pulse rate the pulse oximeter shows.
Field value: 66 bpm
